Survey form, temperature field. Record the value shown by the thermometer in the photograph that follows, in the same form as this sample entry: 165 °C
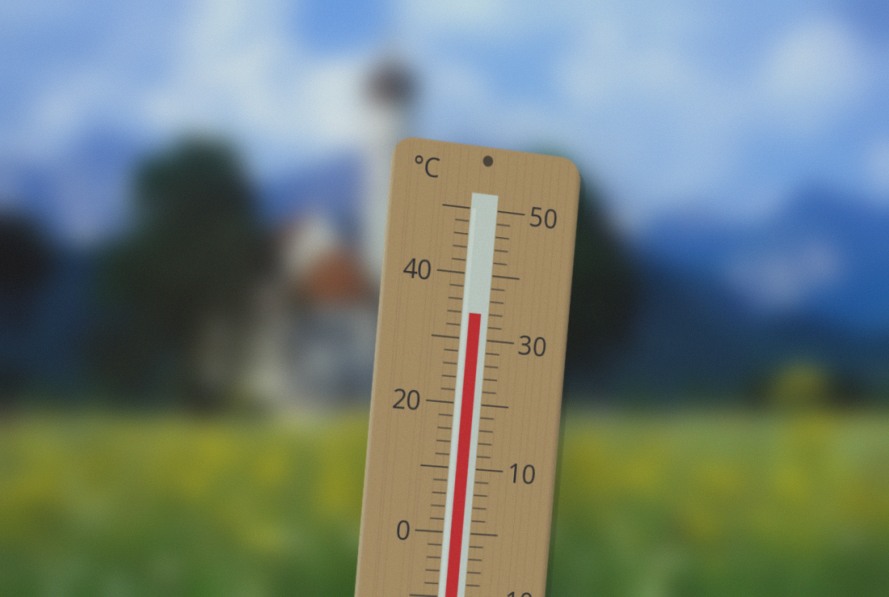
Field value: 34 °C
